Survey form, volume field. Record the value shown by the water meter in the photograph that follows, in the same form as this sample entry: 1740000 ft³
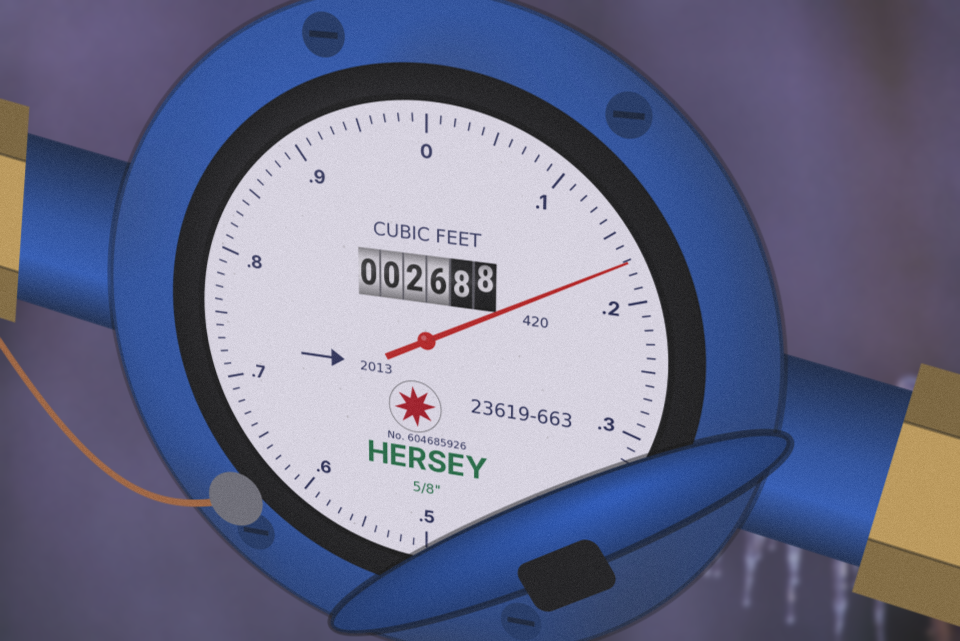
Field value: 2688.17 ft³
